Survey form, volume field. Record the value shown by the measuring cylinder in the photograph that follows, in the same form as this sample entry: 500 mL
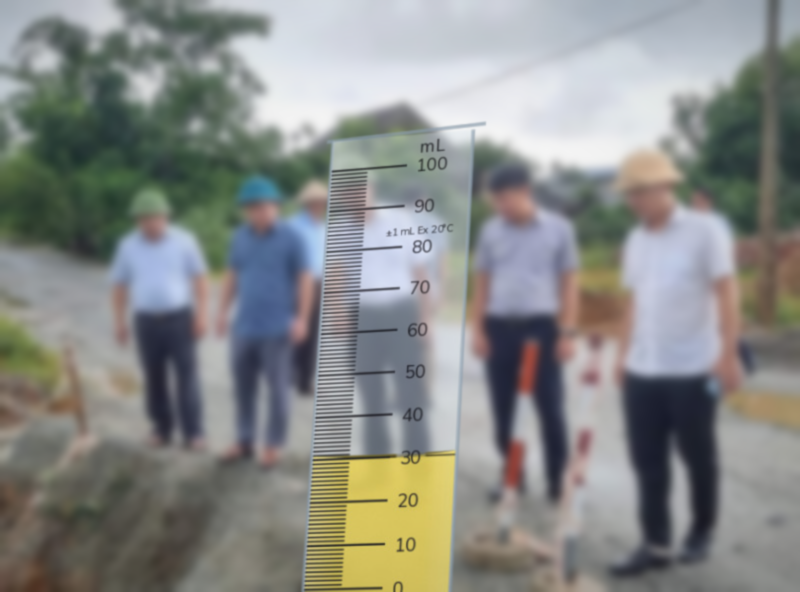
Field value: 30 mL
